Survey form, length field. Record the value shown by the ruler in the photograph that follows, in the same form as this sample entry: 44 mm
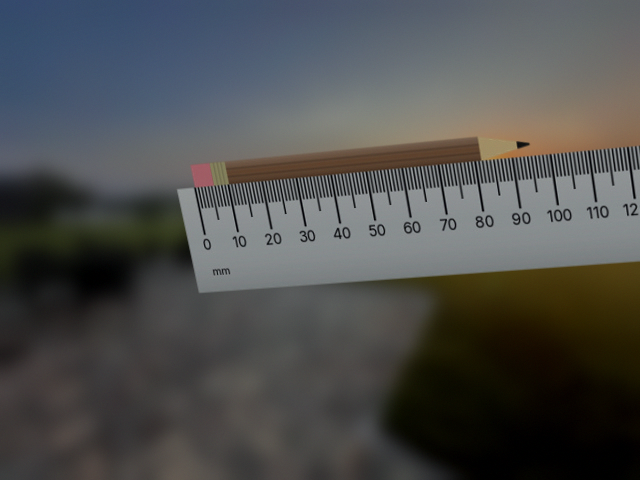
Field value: 95 mm
